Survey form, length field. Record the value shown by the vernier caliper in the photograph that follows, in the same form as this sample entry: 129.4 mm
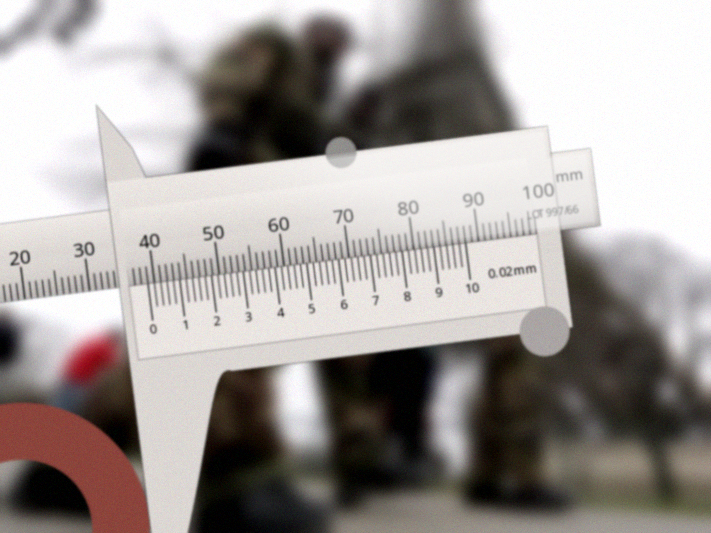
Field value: 39.0 mm
